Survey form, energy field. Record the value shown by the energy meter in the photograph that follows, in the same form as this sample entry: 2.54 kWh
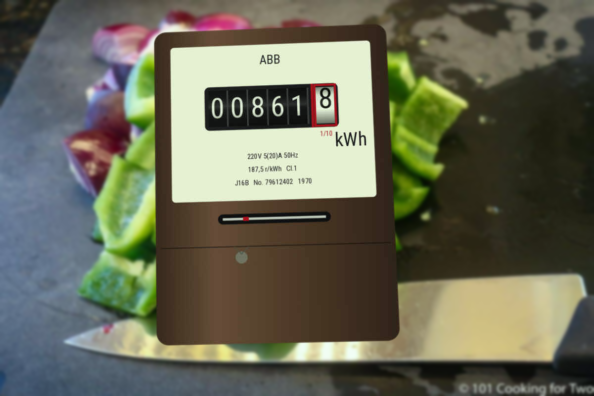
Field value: 861.8 kWh
